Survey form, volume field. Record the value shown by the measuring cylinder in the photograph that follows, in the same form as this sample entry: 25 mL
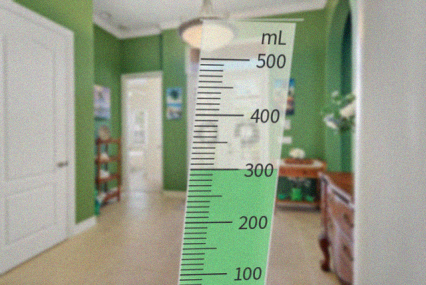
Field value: 300 mL
